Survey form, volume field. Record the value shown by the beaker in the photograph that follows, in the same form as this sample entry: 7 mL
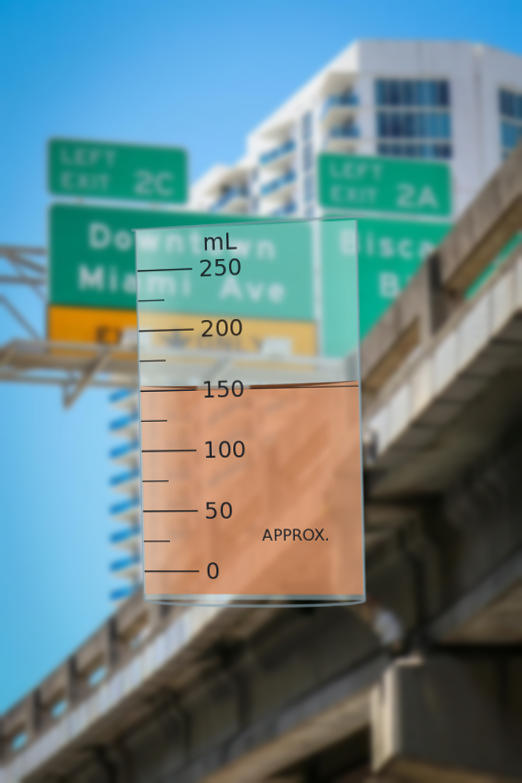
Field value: 150 mL
